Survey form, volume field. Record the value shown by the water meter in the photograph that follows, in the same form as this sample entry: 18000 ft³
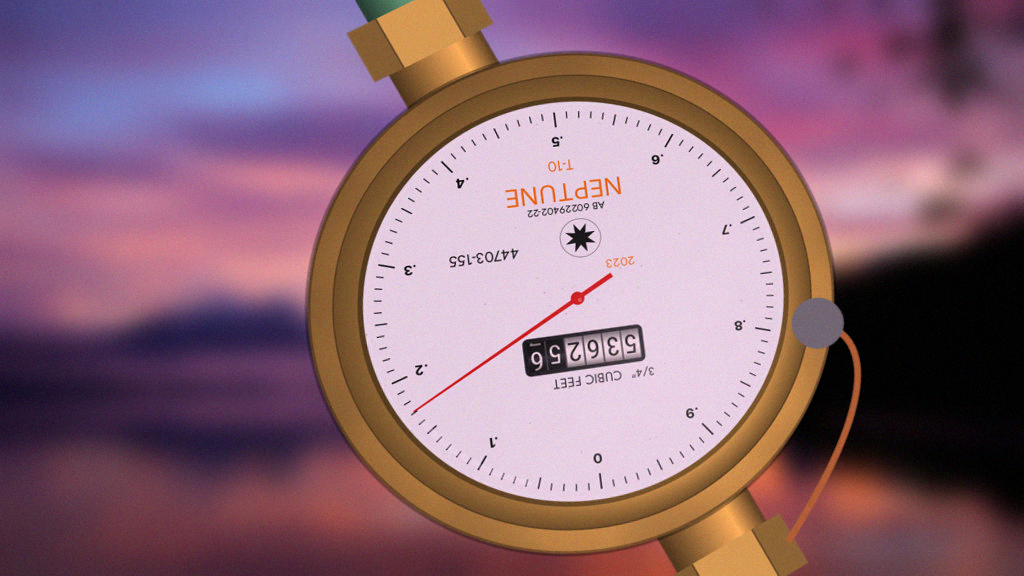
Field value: 536256.17 ft³
